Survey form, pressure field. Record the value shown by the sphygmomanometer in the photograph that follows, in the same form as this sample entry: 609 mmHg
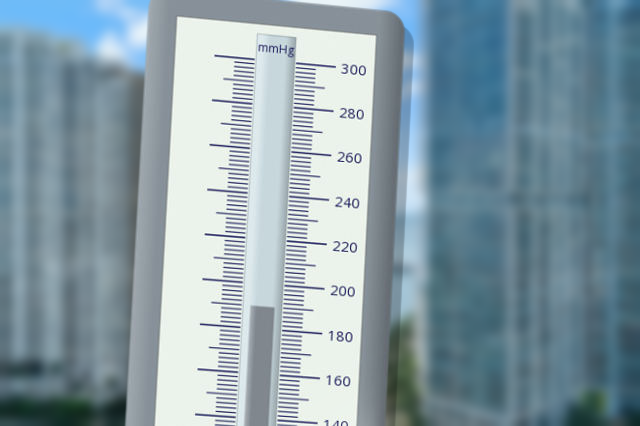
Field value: 190 mmHg
